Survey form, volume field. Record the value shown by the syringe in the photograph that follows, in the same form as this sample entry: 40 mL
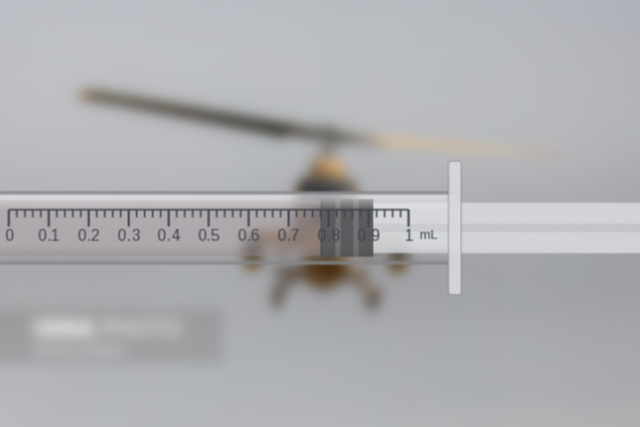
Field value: 0.78 mL
